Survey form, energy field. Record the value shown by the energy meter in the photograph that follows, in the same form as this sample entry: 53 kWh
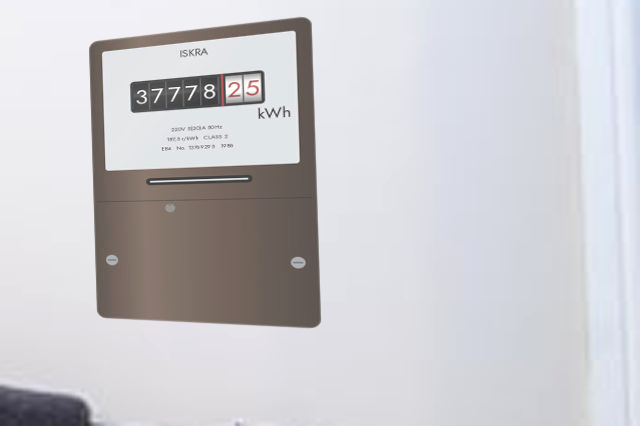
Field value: 37778.25 kWh
